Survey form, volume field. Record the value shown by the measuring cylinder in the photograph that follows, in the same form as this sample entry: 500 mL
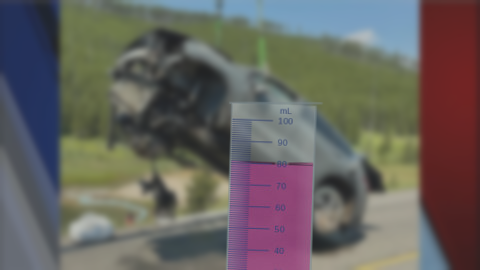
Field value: 80 mL
